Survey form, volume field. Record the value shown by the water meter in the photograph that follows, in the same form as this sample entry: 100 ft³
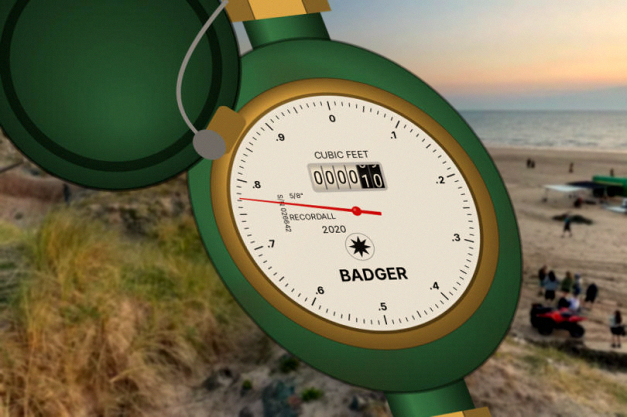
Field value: 9.77 ft³
